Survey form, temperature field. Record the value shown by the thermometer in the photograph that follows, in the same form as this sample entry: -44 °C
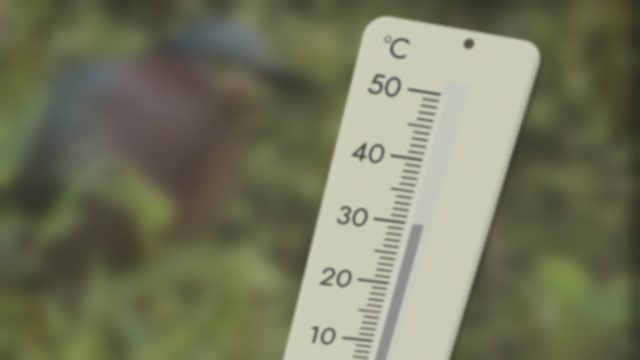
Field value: 30 °C
